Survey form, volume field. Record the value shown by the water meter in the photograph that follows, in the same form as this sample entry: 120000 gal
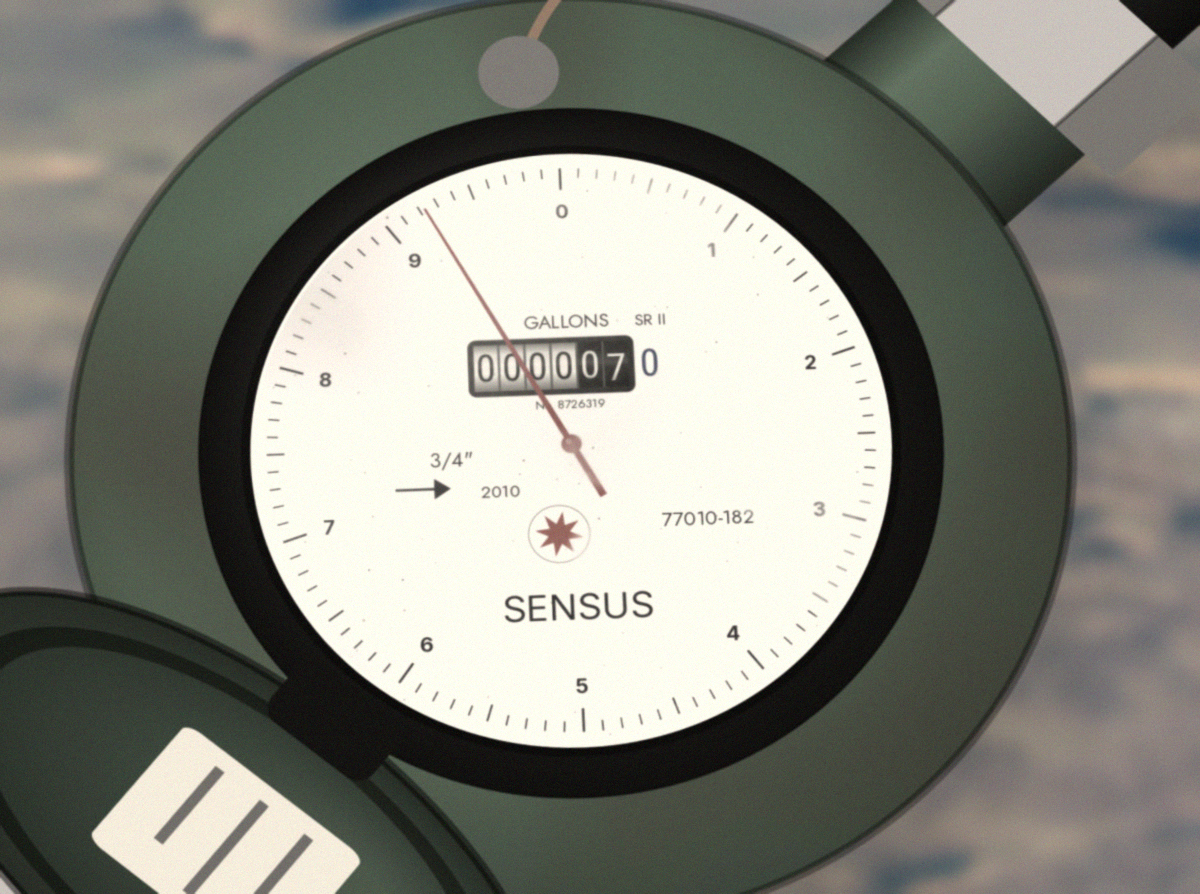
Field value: 69.2 gal
